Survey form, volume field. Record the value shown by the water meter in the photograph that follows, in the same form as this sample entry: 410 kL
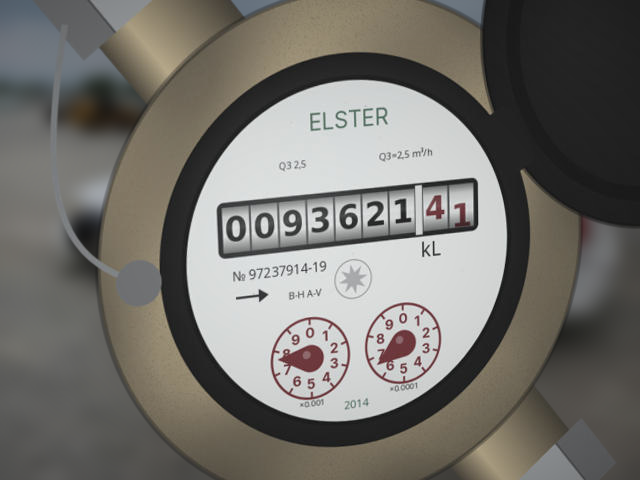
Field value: 93621.4076 kL
